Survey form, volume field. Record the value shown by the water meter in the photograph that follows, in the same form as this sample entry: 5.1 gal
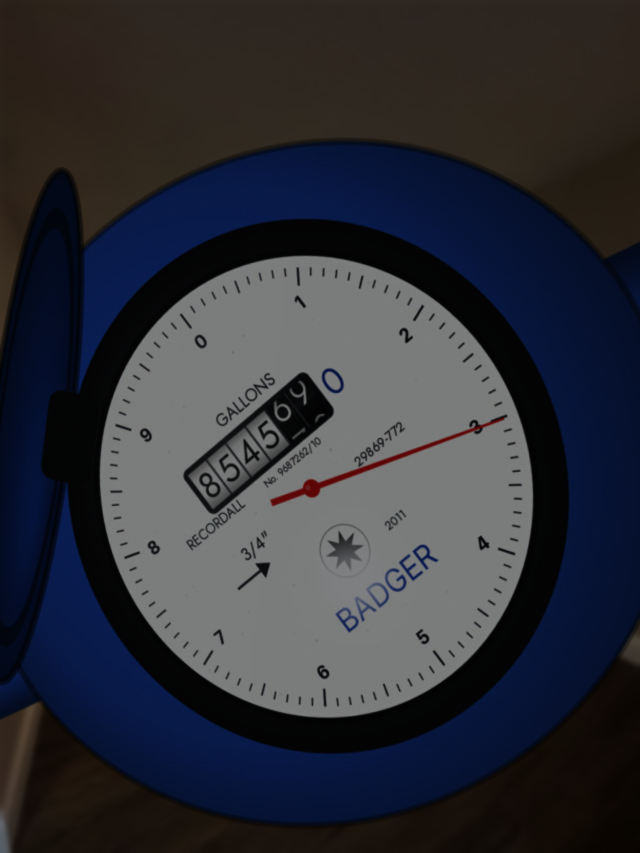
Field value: 8545693.0 gal
